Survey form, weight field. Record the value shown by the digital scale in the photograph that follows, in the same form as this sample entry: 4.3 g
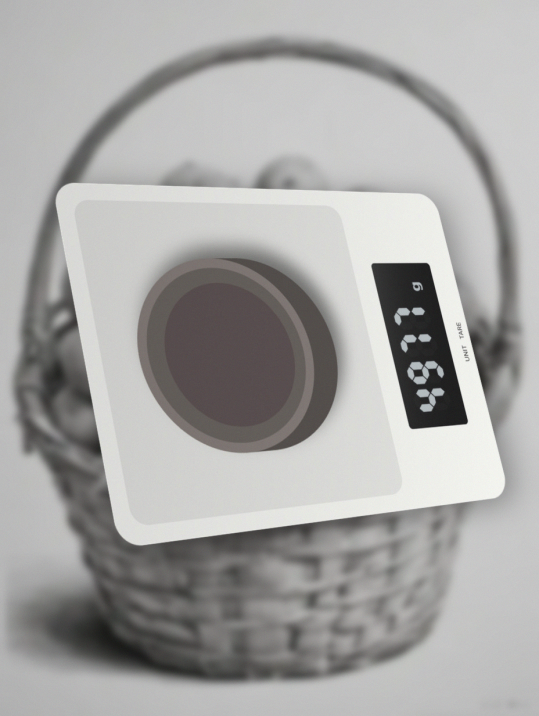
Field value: 4977 g
